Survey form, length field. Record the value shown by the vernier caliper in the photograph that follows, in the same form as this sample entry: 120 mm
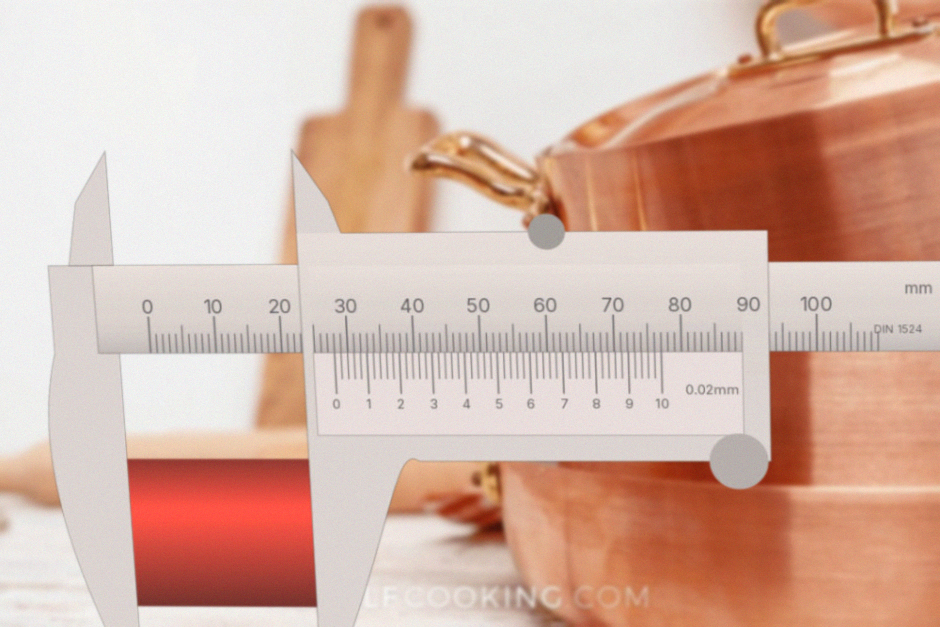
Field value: 28.0 mm
